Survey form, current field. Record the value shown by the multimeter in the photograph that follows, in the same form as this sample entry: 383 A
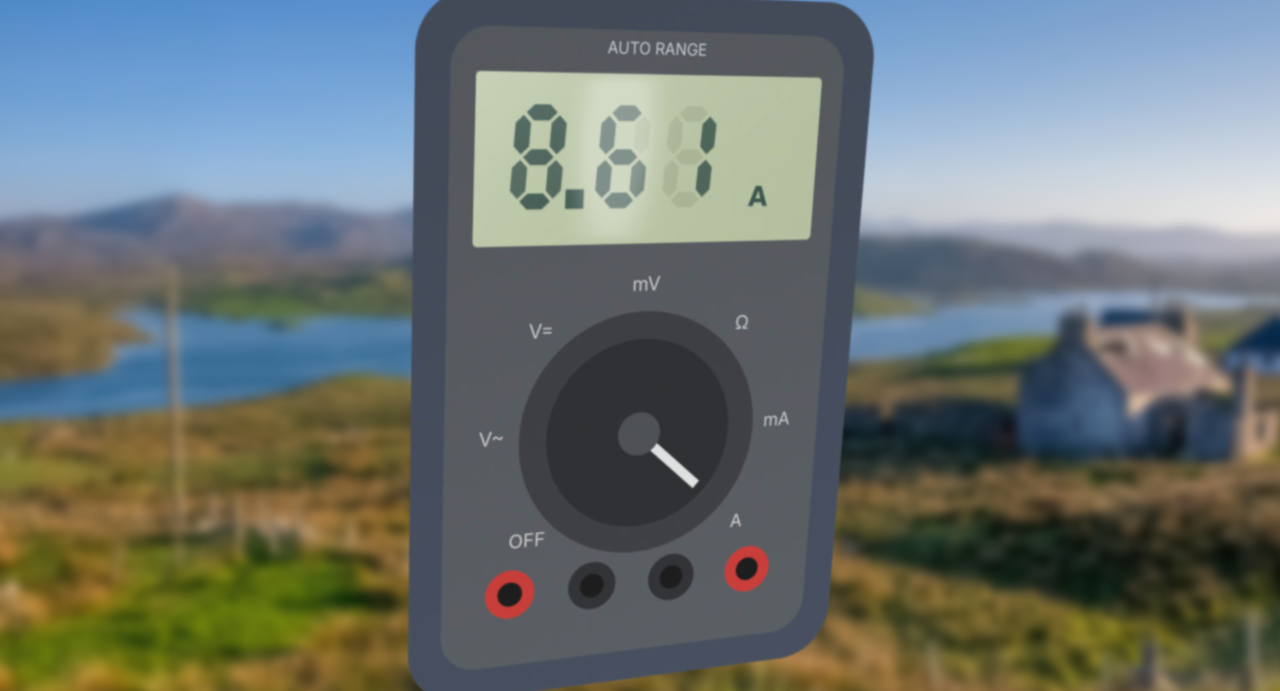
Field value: 8.61 A
